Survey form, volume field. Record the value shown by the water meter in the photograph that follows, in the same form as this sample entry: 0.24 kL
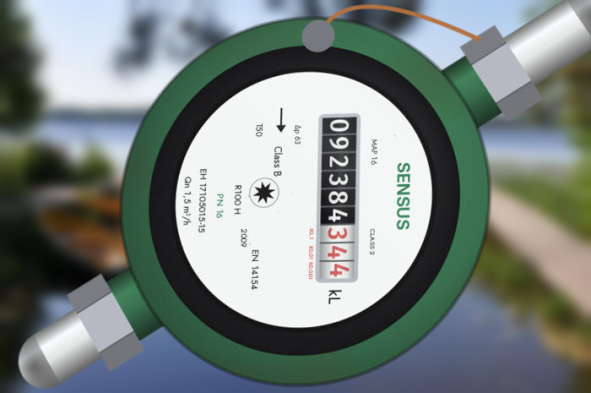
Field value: 92384.344 kL
